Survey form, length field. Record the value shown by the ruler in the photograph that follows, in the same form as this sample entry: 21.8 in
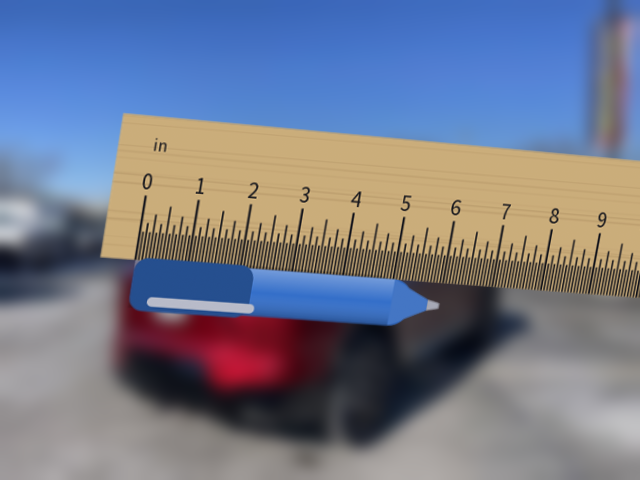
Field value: 6 in
